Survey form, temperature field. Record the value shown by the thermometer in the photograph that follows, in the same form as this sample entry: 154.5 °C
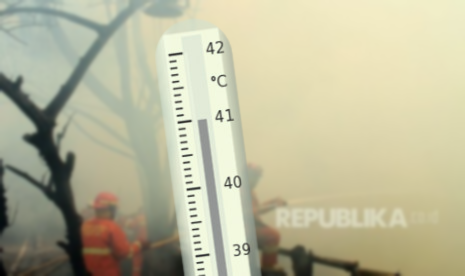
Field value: 41 °C
